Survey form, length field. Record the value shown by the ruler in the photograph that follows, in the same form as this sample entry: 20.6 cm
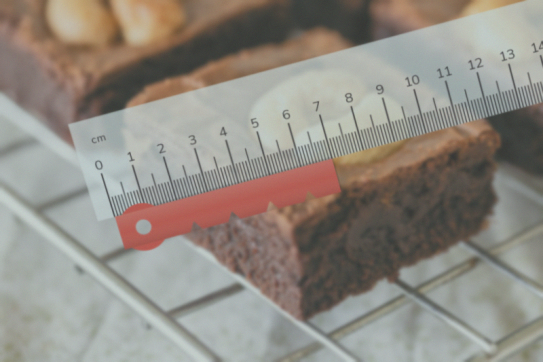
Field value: 7 cm
